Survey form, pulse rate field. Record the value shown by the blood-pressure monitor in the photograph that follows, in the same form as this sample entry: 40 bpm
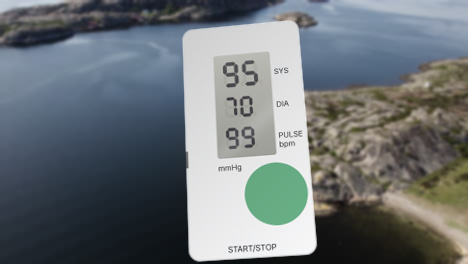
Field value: 99 bpm
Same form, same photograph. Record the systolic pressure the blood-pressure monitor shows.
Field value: 95 mmHg
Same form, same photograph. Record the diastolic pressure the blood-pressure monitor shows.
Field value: 70 mmHg
